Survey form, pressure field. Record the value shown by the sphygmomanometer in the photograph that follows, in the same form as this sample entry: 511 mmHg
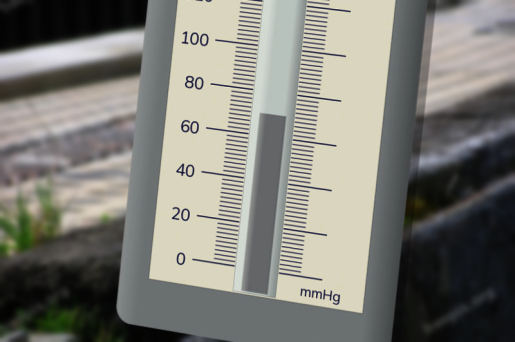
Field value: 70 mmHg
